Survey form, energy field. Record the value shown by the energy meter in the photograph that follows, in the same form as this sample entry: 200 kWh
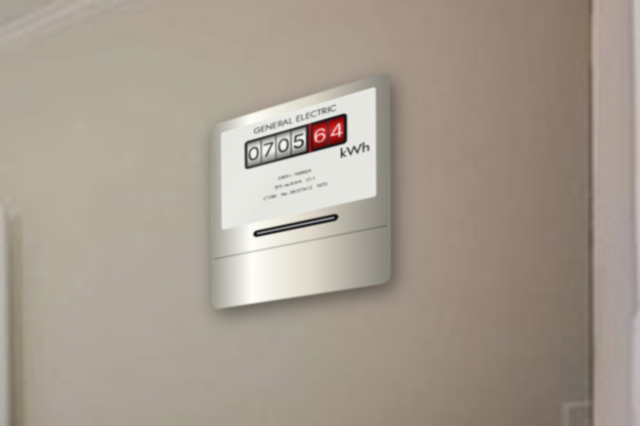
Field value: 705.64 kWh
